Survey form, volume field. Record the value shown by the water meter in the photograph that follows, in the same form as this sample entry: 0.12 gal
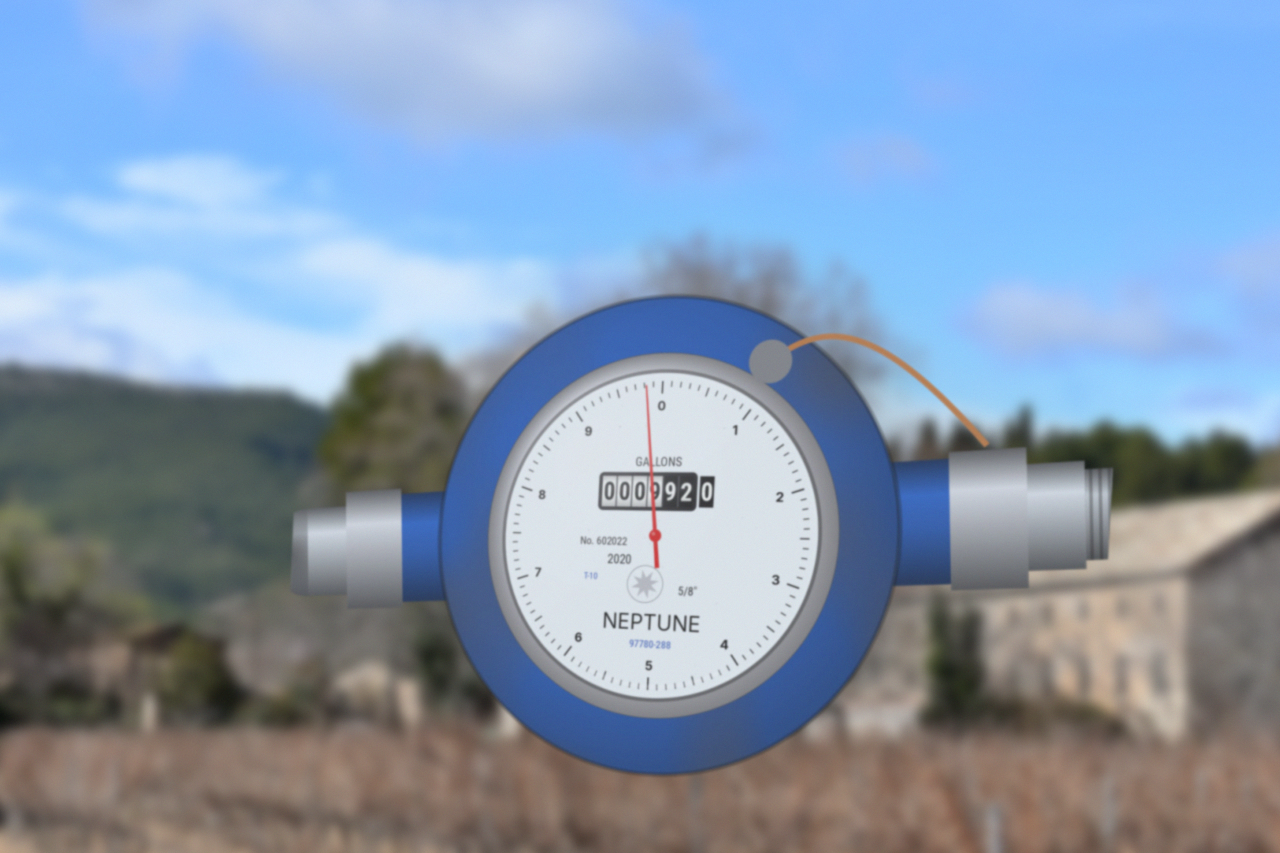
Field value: 9919.8 gal
